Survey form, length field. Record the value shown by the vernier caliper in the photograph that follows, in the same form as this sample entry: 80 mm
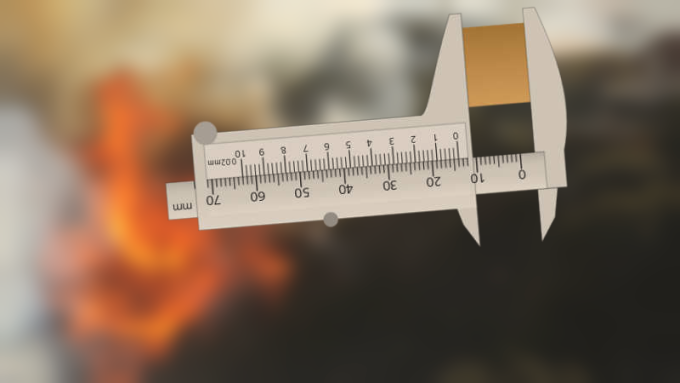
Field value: 14.0 mm
